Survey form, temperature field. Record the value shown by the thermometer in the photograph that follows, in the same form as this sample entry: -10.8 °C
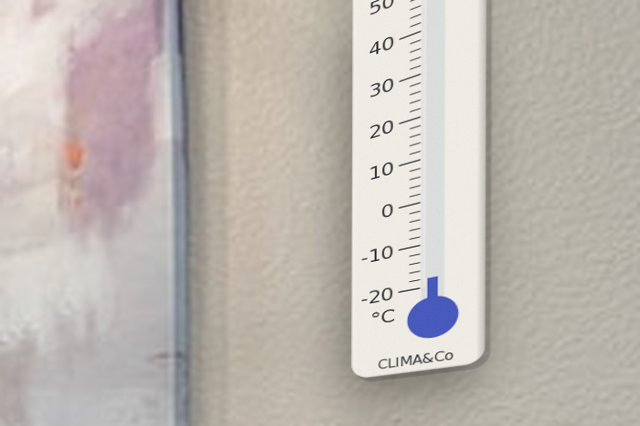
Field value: -18 °C
